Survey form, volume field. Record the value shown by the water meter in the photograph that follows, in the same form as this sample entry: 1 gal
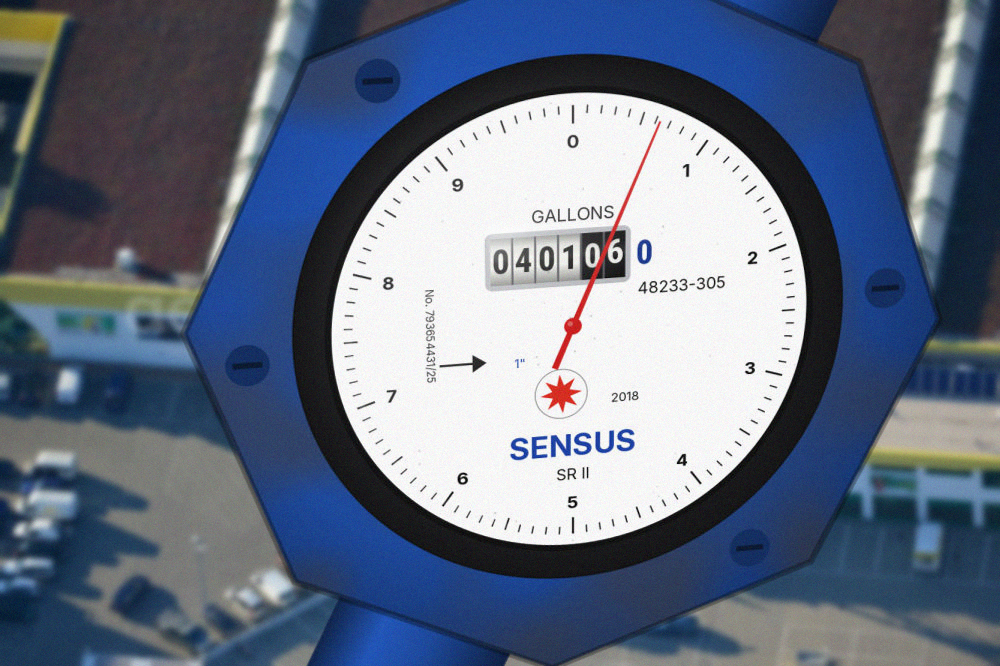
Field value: 401060.6 gal
